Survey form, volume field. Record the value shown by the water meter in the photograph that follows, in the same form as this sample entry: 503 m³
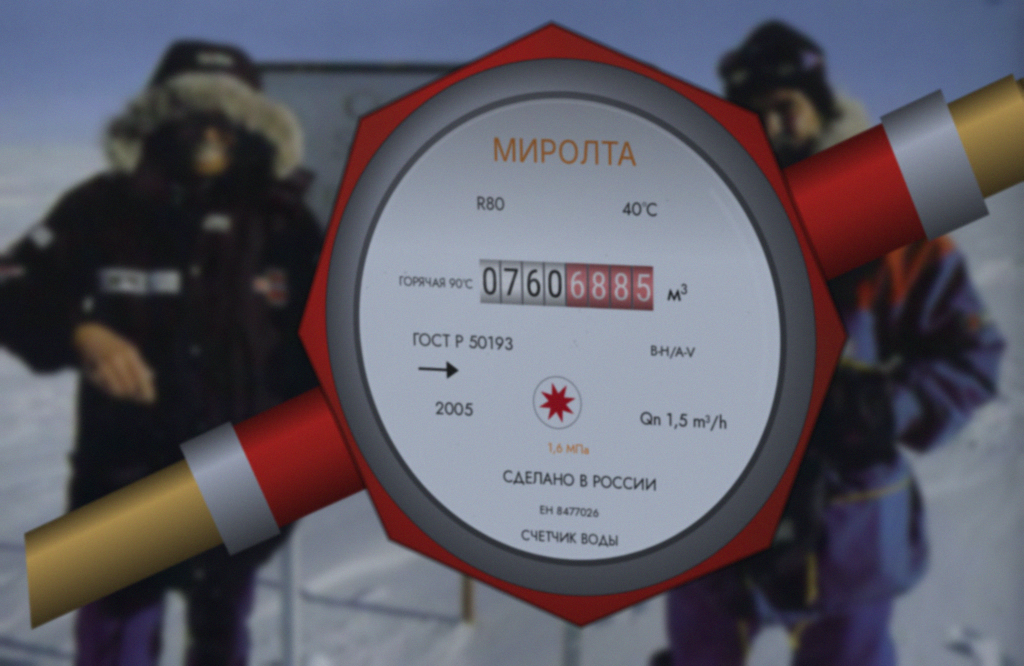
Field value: 760.6885 m³
